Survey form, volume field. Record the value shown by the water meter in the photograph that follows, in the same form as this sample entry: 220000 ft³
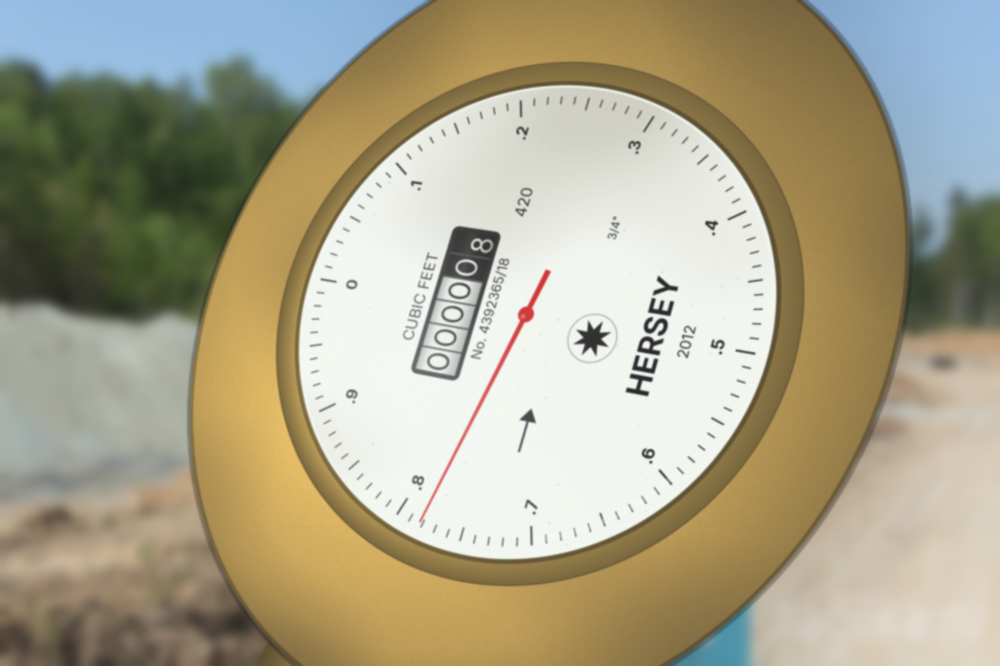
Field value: 7.78 ft³
